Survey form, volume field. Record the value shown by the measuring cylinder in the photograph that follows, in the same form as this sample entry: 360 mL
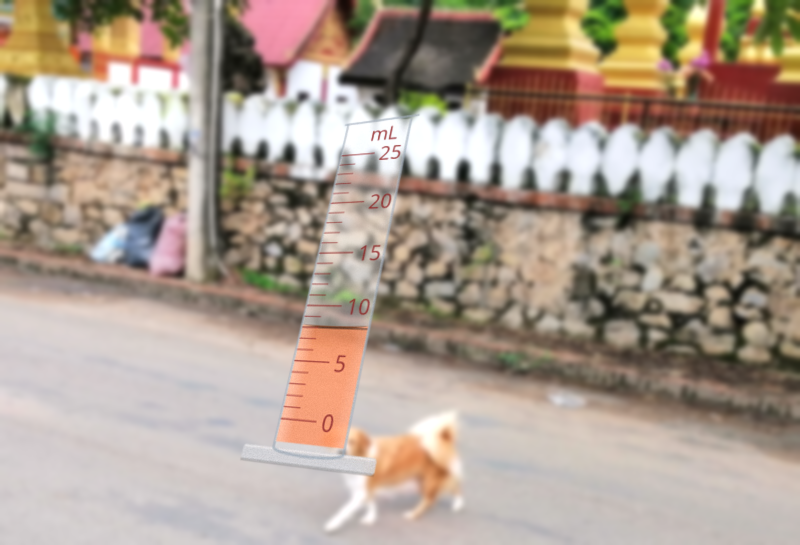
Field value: 8 mL
